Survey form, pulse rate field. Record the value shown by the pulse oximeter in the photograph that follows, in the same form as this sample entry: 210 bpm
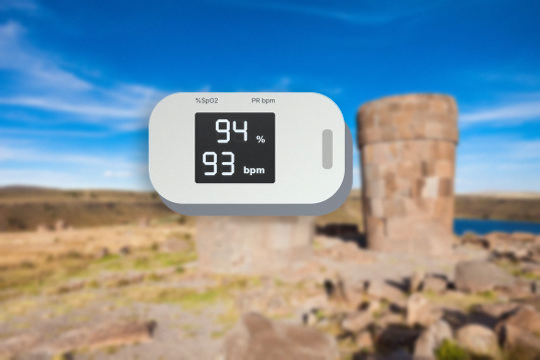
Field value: 93 bpm
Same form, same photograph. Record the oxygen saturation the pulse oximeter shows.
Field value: 94 %
